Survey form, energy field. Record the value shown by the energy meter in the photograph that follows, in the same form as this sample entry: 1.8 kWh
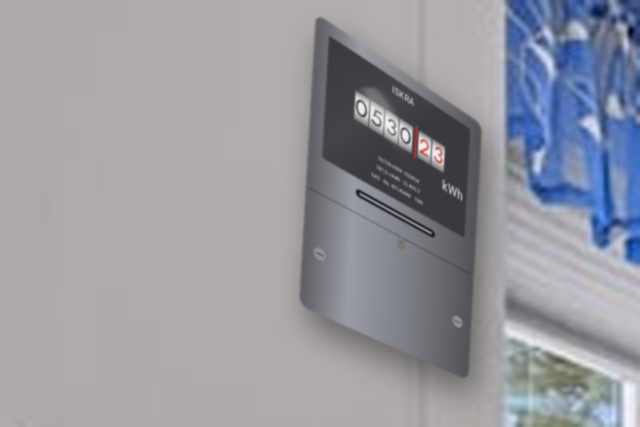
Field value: 530.23 kWh
